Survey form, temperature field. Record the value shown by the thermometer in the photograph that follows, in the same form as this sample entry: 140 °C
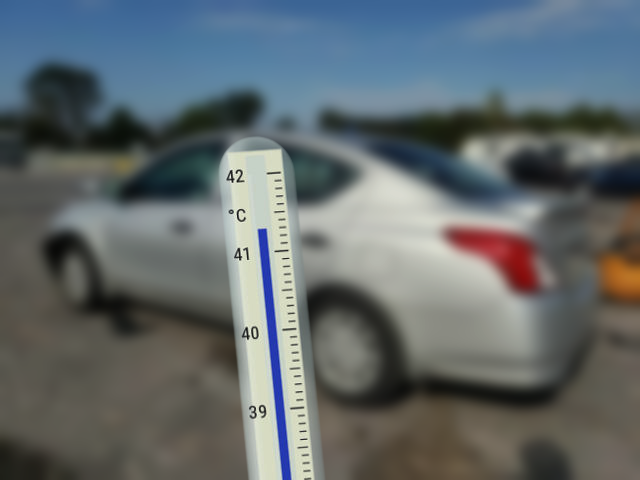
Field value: 41.3 °C
